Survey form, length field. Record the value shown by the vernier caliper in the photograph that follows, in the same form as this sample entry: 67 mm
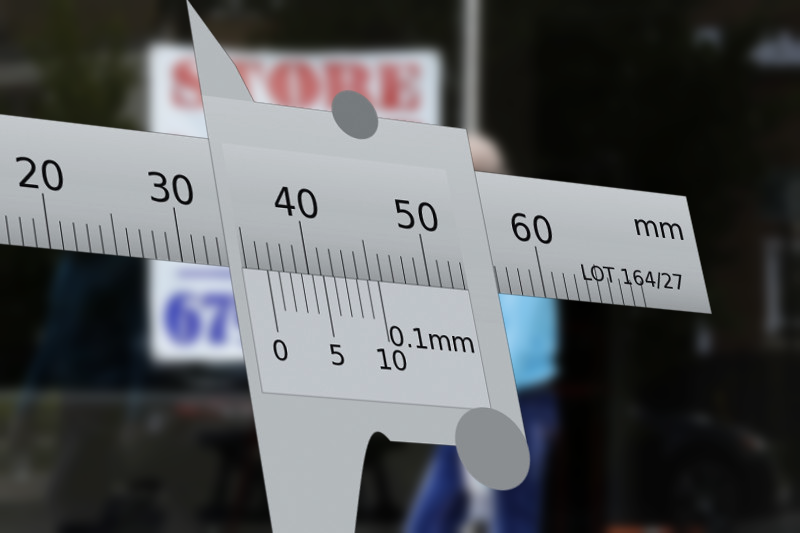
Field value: 36.7 mm
